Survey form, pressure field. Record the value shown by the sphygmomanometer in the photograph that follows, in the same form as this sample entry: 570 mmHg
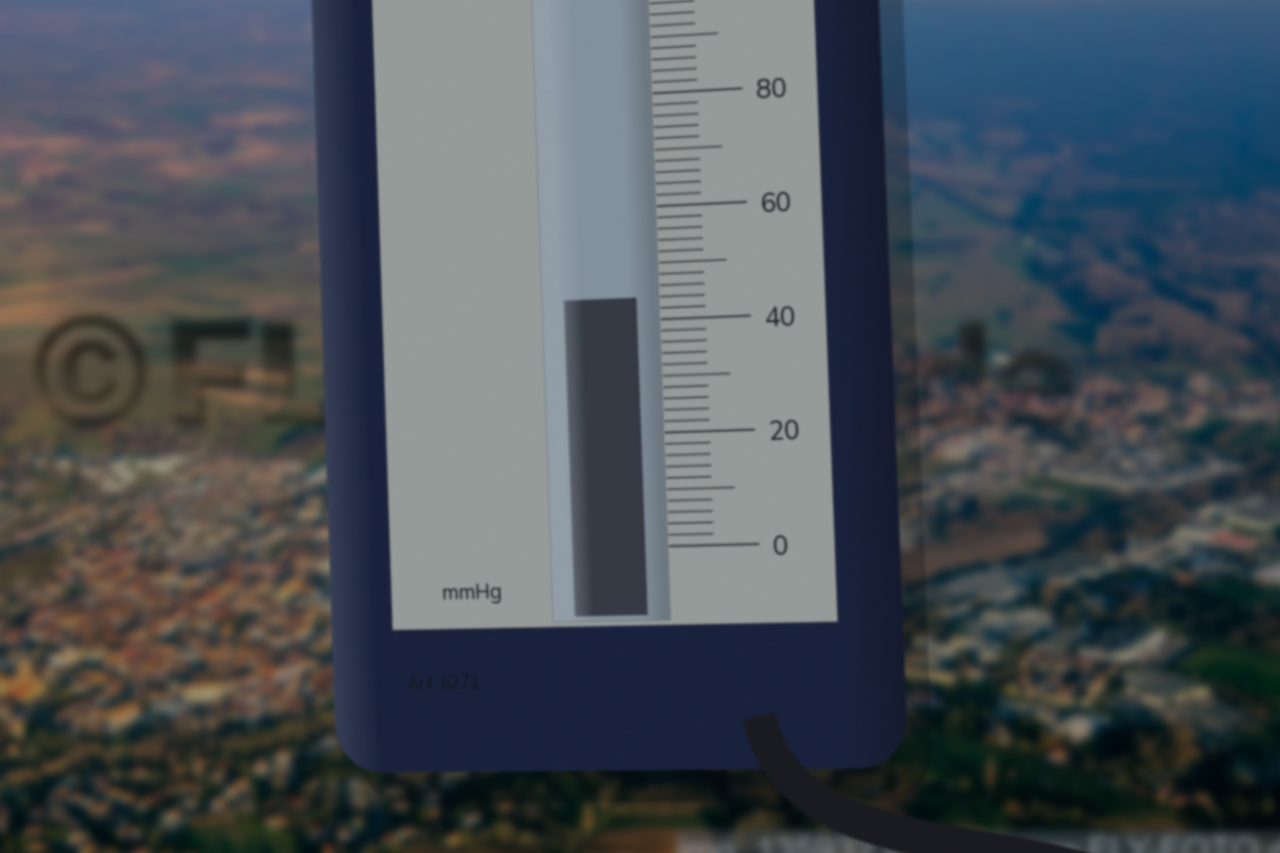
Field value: 44 mmHg
